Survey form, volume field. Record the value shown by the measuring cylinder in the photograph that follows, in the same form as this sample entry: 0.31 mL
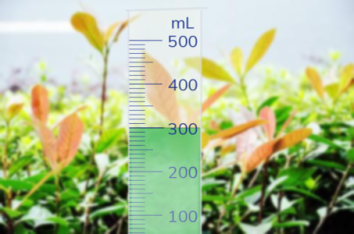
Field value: 300 mL
